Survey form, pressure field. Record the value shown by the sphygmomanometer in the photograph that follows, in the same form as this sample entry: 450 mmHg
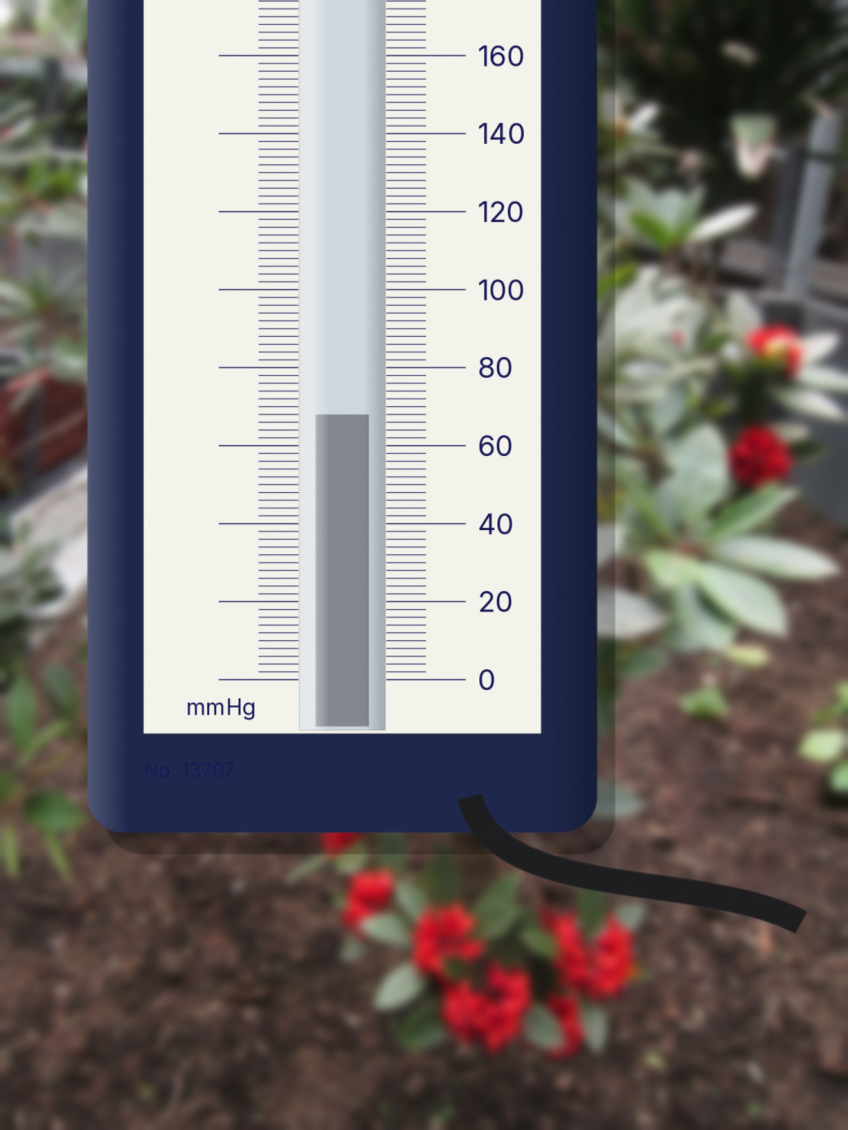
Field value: 68 mmHg
